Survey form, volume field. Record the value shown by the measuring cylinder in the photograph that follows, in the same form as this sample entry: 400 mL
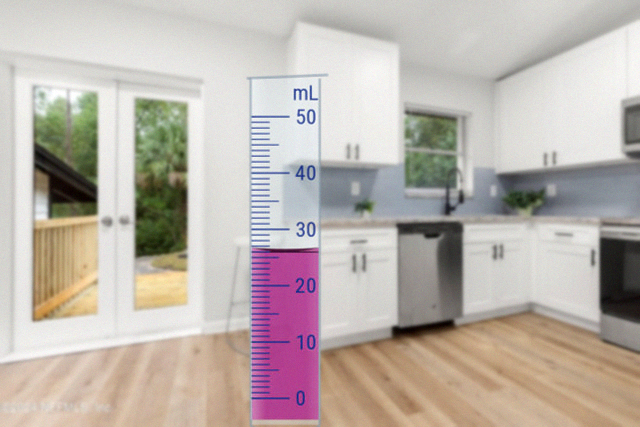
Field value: 26 mL
